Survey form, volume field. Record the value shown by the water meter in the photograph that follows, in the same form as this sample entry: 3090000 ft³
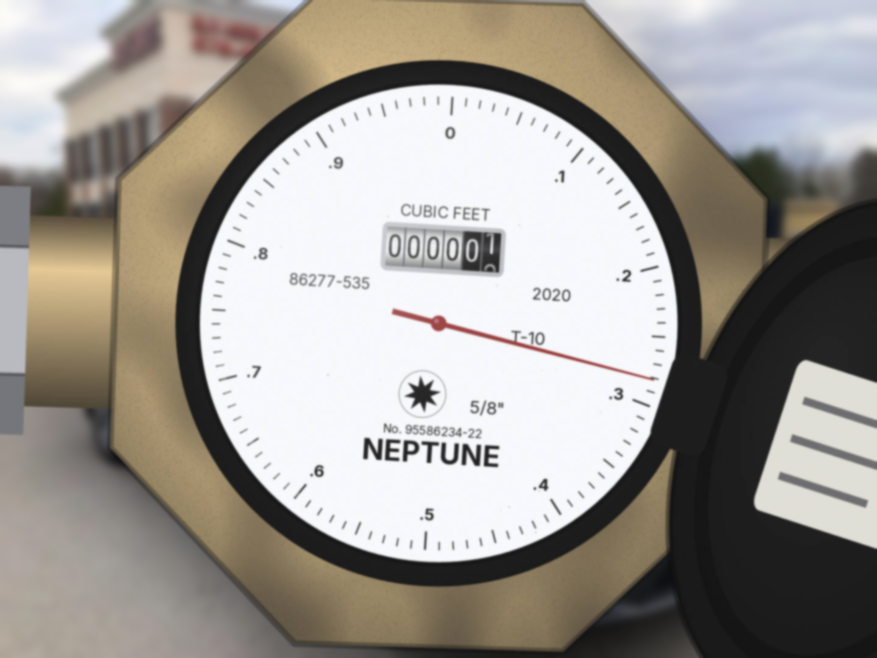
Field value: 1.28 ft³
